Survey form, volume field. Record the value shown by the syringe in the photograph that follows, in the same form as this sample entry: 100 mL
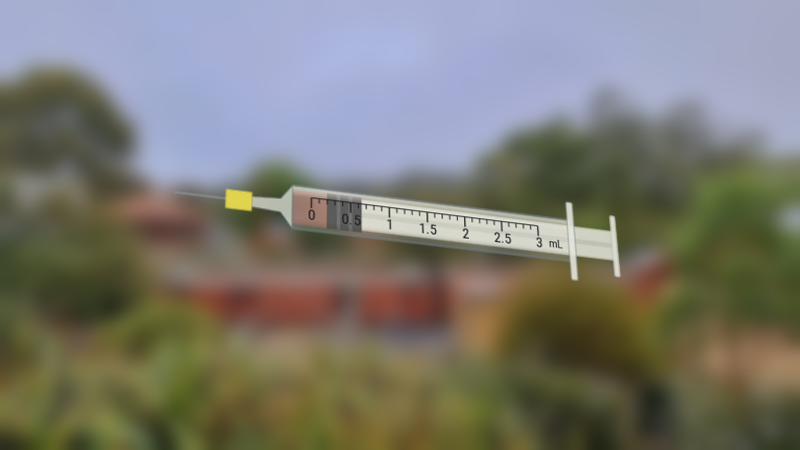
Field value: 0.2 mL
